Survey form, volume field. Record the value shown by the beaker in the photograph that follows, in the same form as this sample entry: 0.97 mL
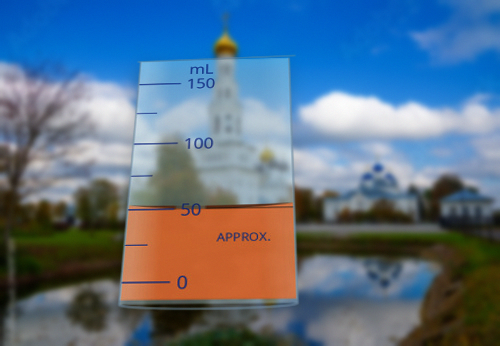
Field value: 50 mL
